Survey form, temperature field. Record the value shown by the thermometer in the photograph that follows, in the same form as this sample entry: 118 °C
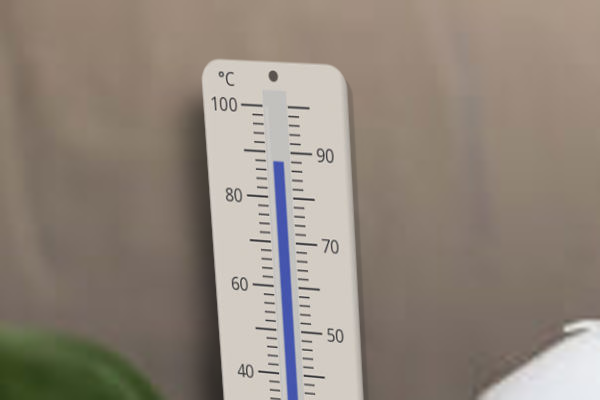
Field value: 88 °C
